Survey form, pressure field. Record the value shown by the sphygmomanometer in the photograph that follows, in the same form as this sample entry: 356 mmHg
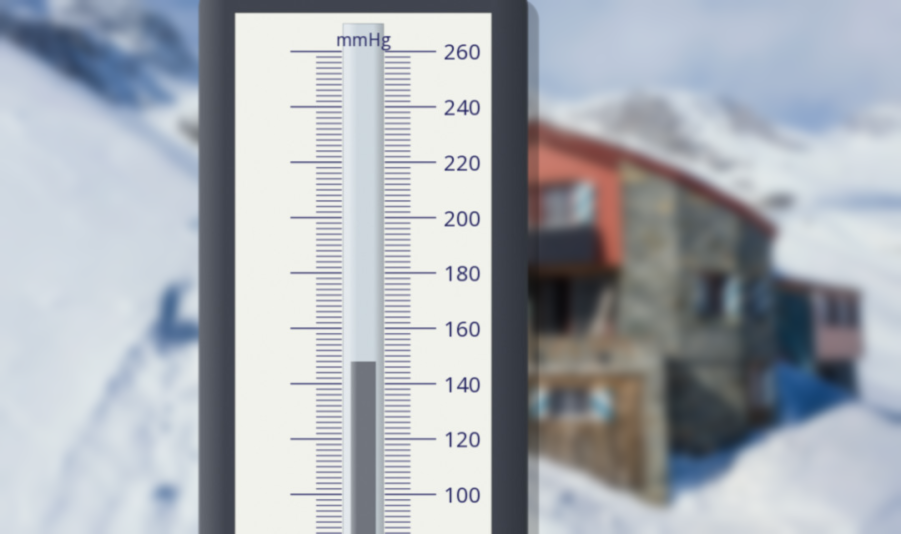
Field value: 148 mmHg
